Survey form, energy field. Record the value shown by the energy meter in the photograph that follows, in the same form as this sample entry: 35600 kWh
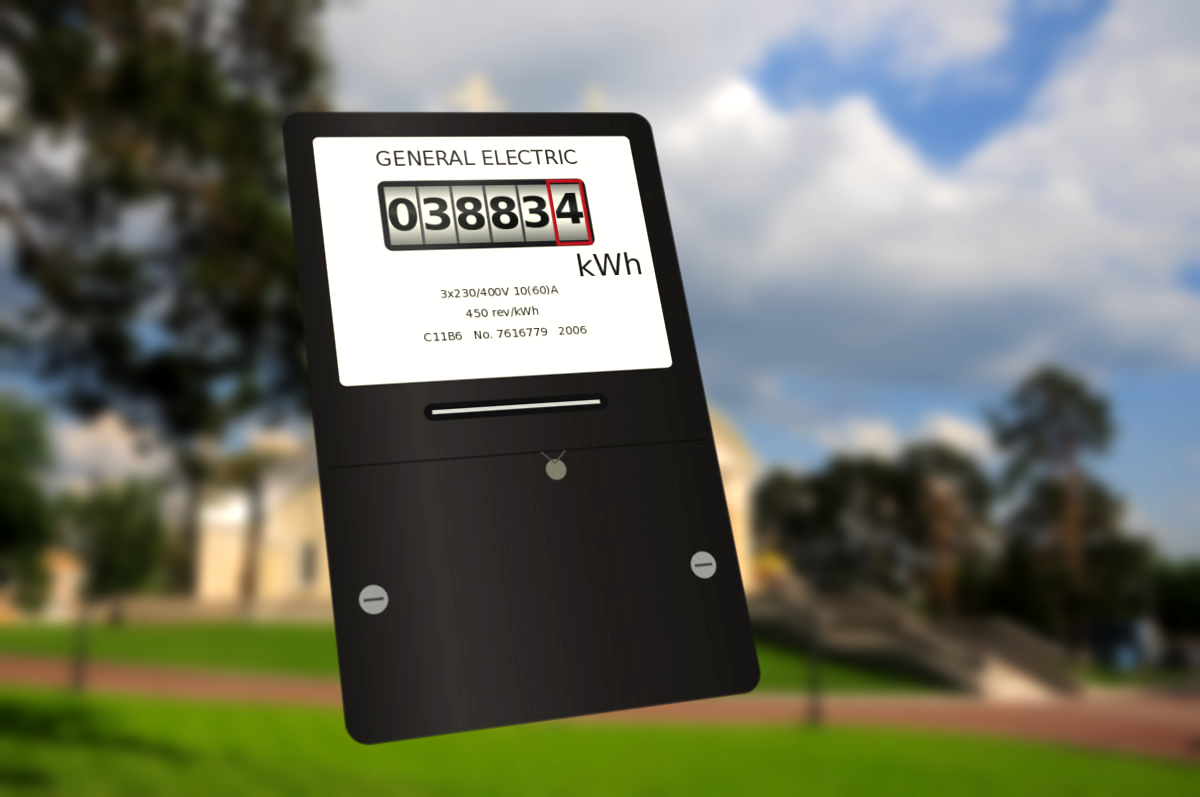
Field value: 3883.4 kWh
